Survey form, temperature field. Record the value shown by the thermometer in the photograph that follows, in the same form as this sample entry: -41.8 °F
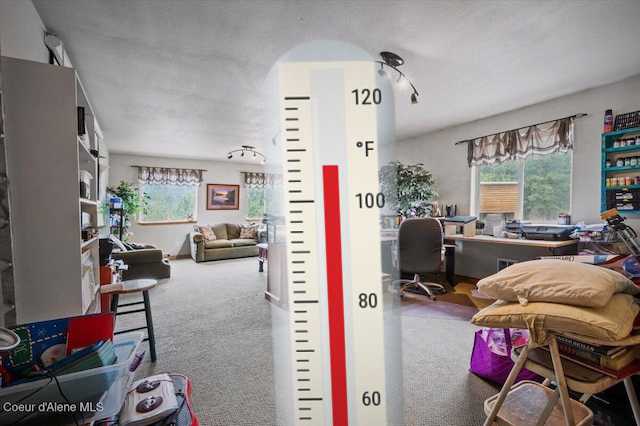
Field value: 107 °F
